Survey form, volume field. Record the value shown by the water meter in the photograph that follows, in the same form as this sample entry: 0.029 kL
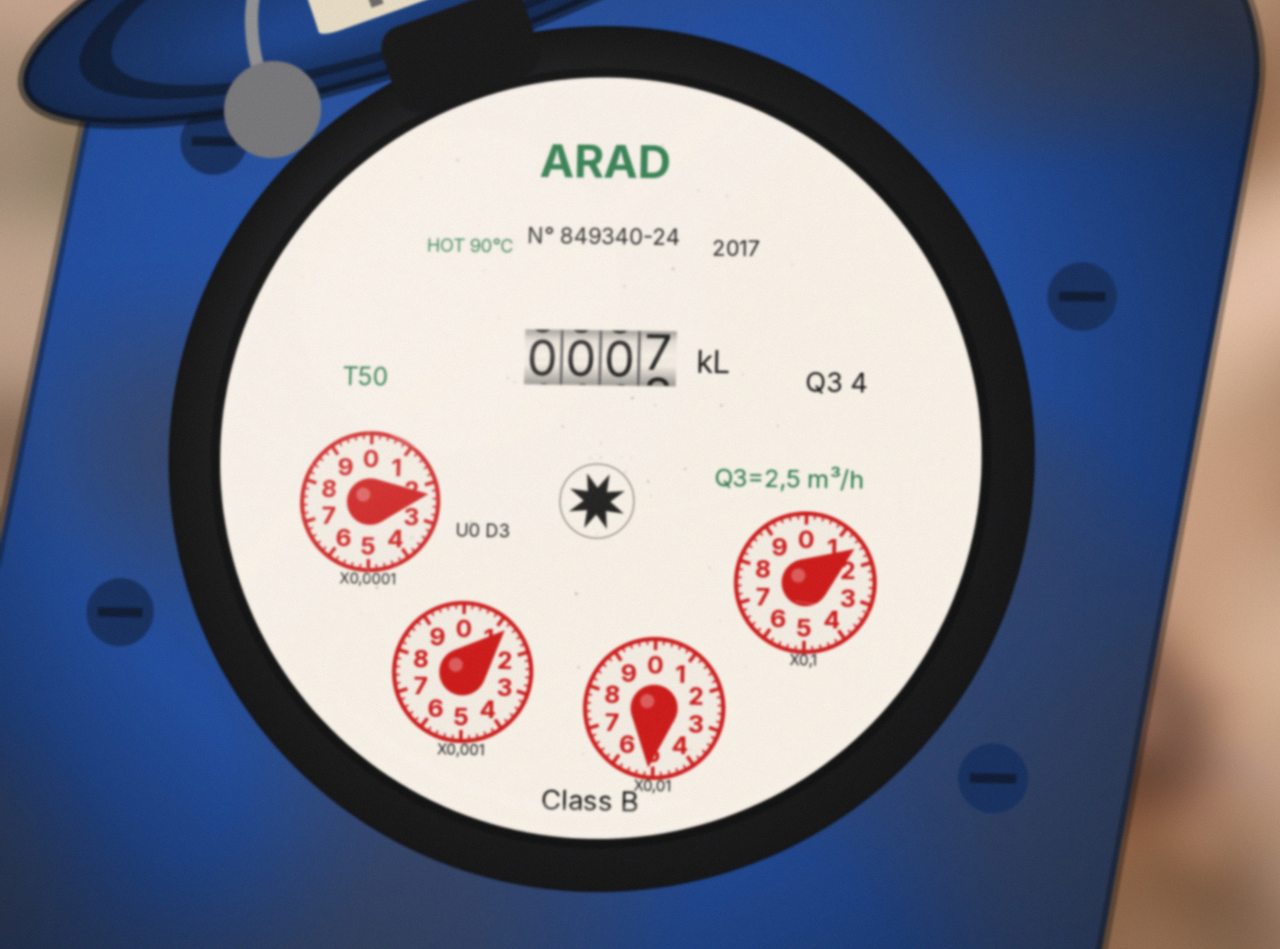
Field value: 7.1512 kL
